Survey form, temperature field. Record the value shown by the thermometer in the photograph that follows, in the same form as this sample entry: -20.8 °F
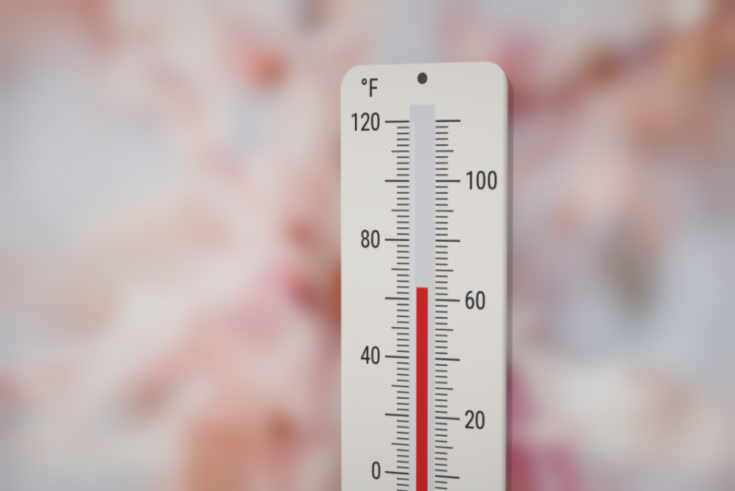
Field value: 64 °F
